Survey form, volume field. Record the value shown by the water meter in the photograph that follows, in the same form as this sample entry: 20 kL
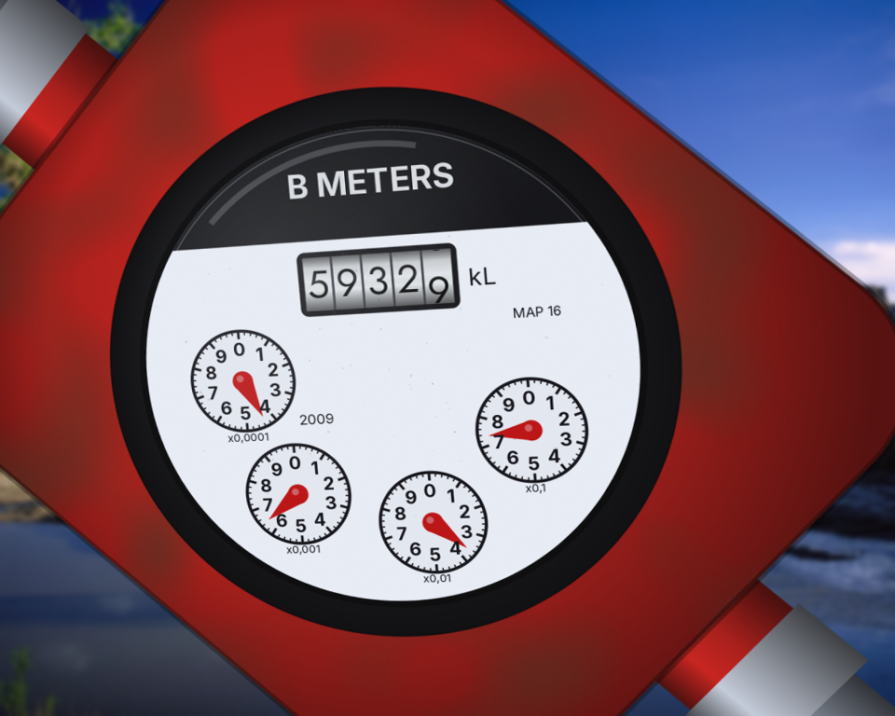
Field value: 59328.7364 kL
